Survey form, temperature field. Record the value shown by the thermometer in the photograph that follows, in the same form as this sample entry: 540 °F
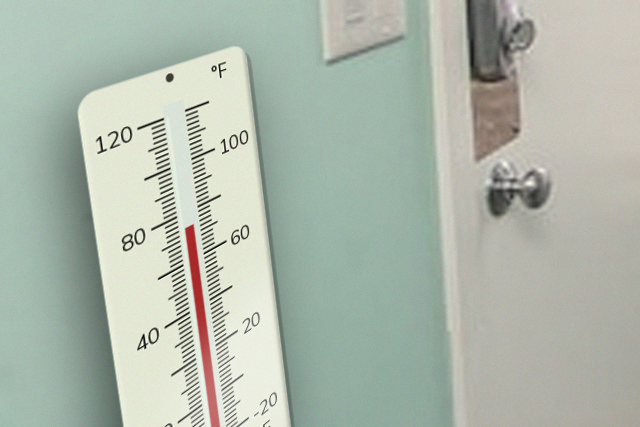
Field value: 74 °F
